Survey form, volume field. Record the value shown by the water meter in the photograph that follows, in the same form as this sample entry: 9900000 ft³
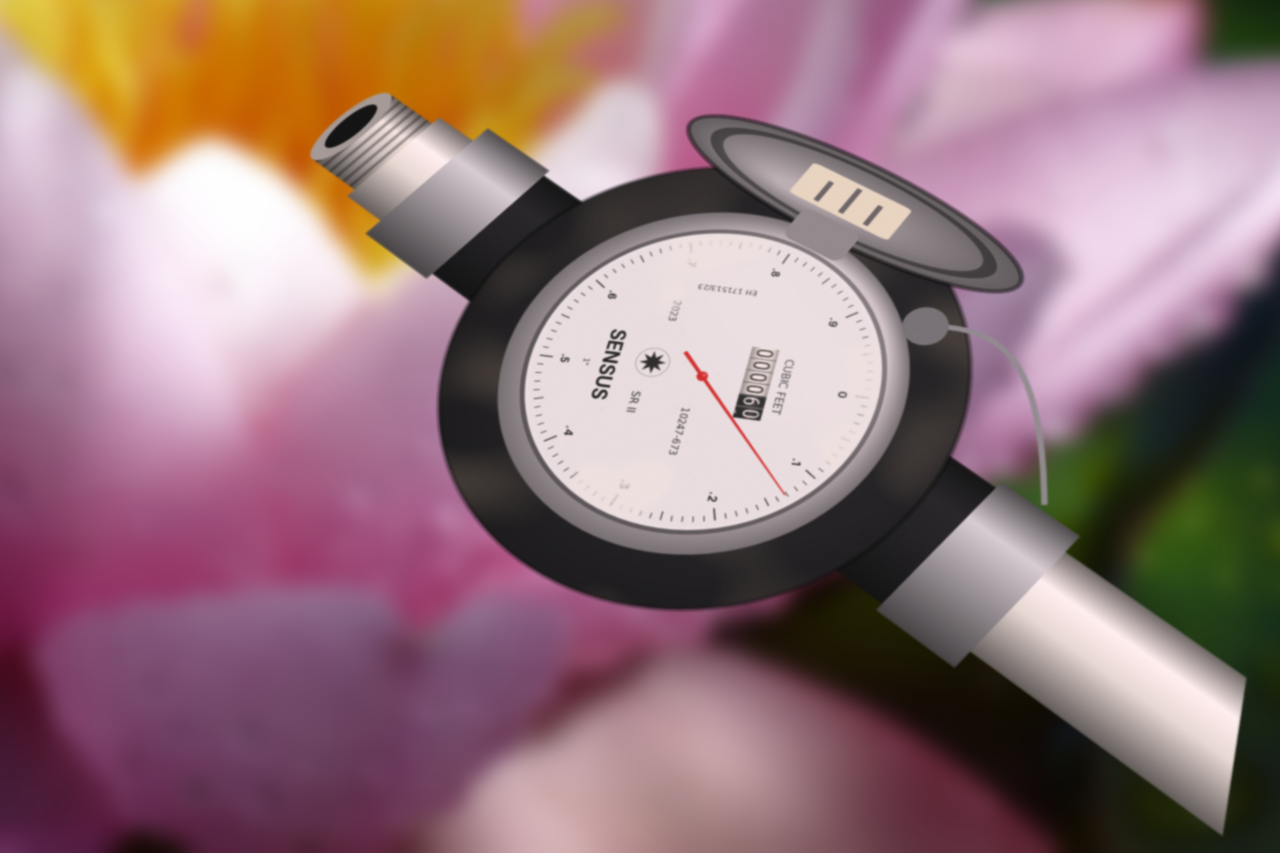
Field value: 60.13 ft³
